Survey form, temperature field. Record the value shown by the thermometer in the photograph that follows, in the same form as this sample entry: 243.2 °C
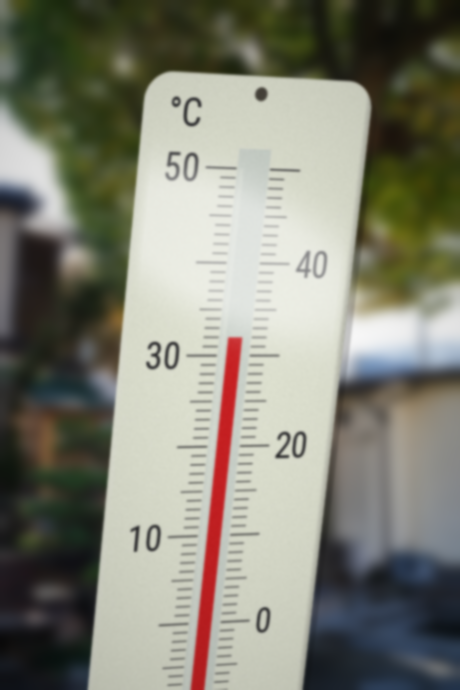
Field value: 32 °C
